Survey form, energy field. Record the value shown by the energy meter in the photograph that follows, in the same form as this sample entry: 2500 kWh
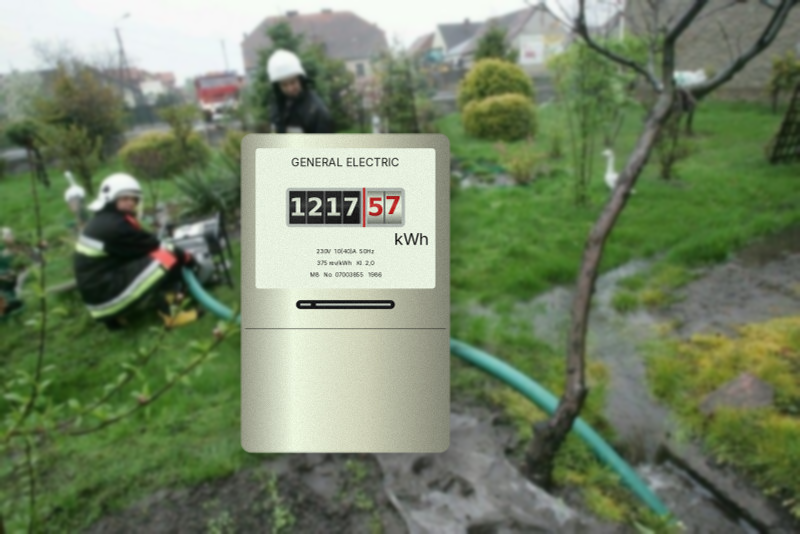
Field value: 1217.57 kWh
